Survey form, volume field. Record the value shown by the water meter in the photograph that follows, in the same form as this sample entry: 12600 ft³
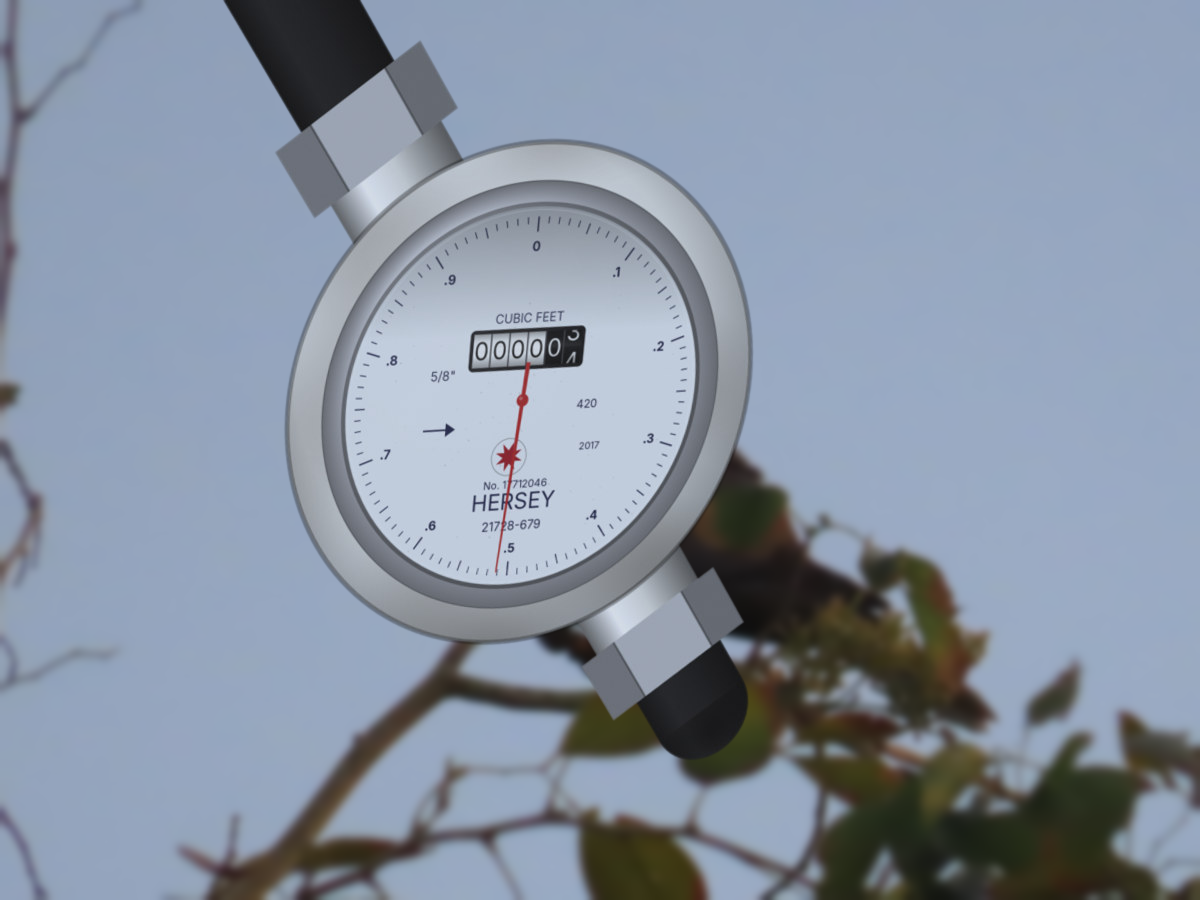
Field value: 3.51 ft³
